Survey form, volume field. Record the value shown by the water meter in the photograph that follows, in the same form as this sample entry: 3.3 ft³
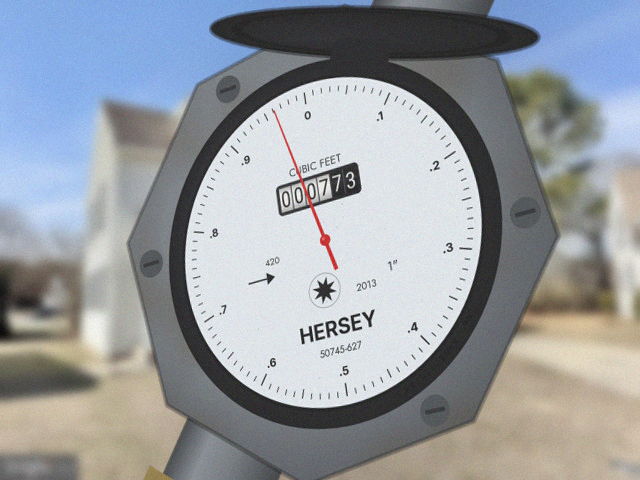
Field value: 772.96 ft³
